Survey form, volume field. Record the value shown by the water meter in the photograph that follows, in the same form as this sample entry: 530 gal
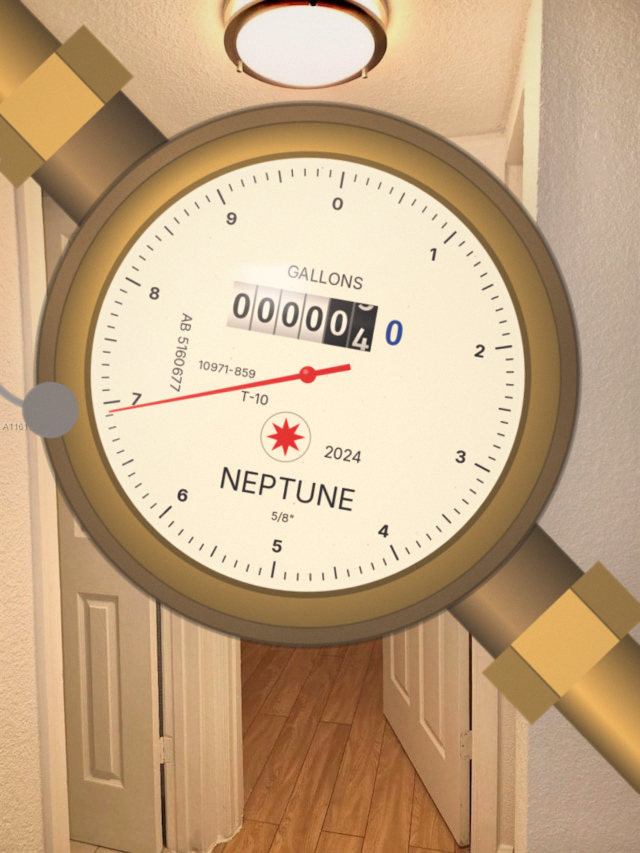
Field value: 36.9 gal
